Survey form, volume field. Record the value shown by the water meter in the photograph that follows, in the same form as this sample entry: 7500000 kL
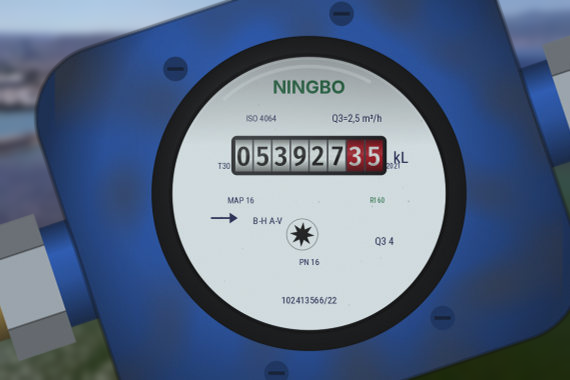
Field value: 53927.35 kL
